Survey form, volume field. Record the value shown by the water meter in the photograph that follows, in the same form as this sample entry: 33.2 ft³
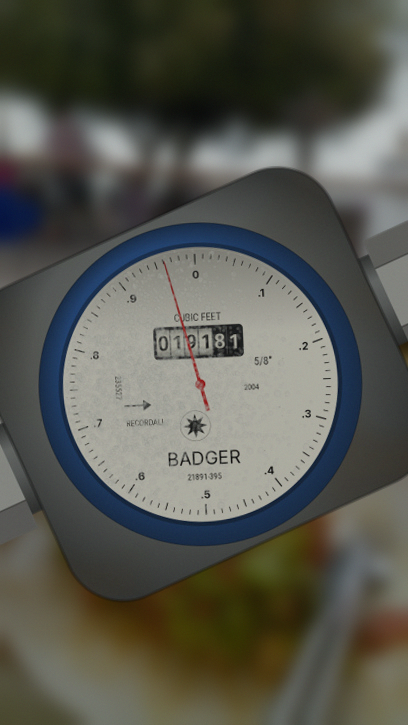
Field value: 19180.96 ft³
